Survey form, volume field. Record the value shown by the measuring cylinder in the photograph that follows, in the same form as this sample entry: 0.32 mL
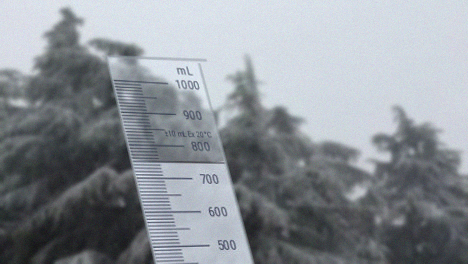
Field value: 750 mL
